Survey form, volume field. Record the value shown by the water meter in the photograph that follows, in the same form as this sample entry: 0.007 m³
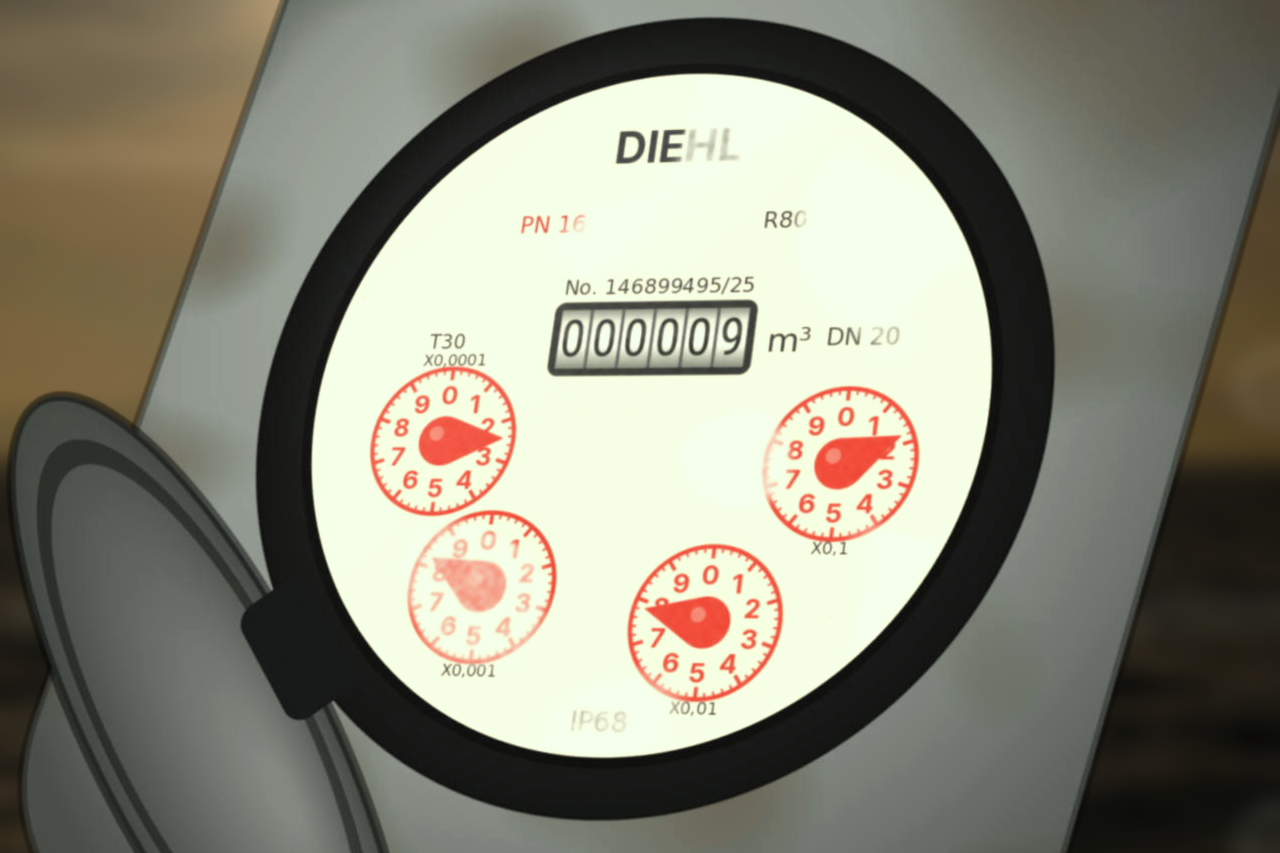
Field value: 9.1782 m³
